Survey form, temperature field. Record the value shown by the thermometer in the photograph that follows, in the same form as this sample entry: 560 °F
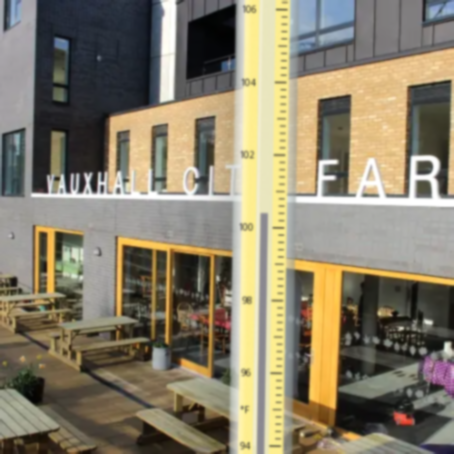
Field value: 100.4 °F
